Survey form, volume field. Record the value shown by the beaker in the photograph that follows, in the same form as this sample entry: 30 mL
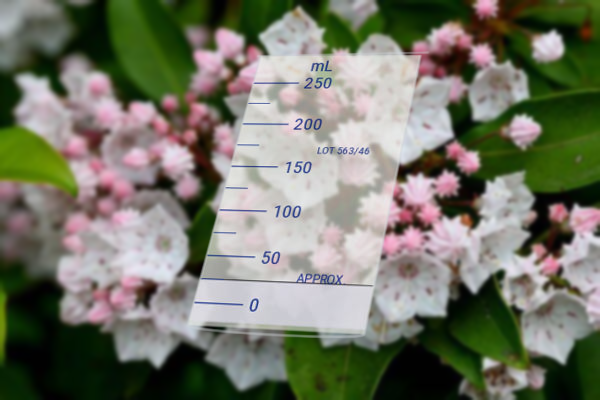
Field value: 25 mL
